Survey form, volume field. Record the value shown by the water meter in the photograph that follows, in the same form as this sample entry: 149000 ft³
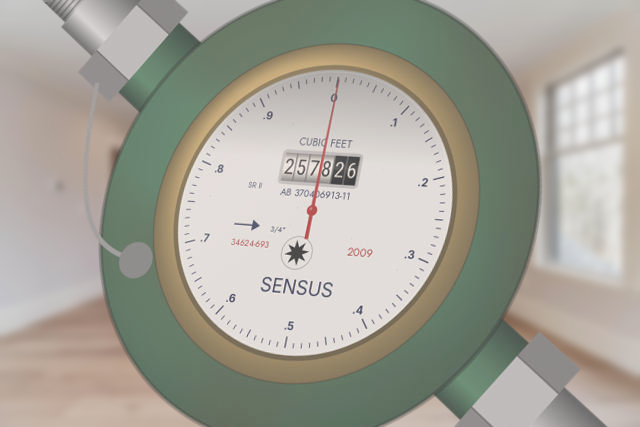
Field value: 257826.00 ft³
